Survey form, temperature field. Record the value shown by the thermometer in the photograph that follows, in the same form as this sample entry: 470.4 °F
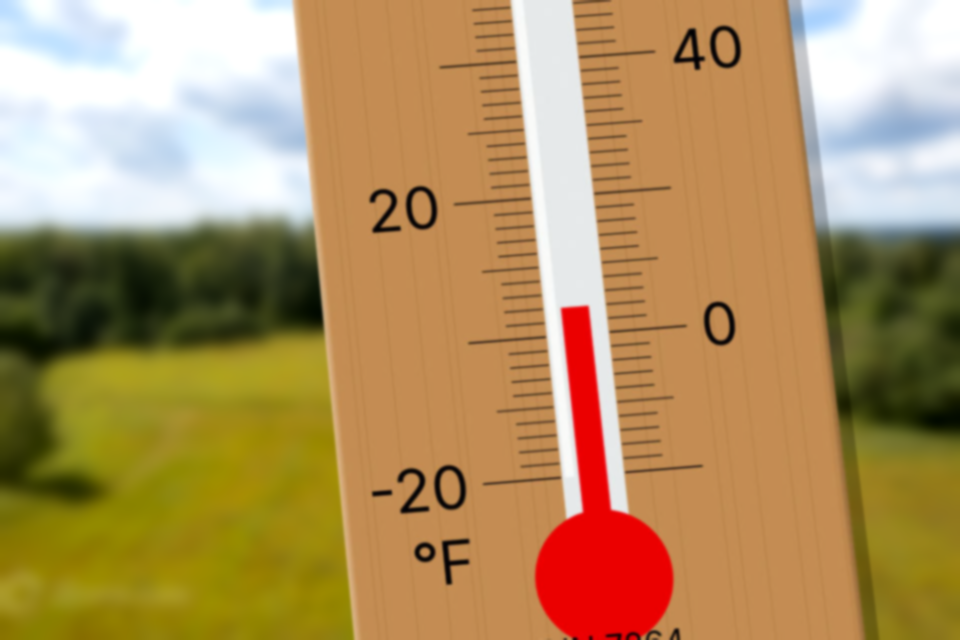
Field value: 4 °F
